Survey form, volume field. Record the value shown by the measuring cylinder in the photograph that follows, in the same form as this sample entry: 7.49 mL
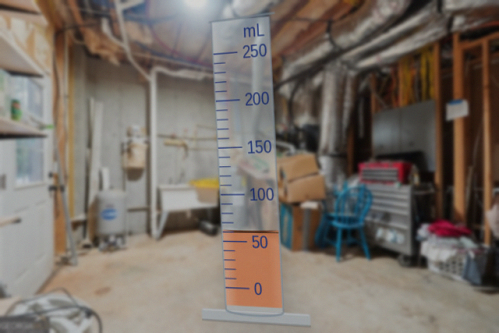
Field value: 60 mL
